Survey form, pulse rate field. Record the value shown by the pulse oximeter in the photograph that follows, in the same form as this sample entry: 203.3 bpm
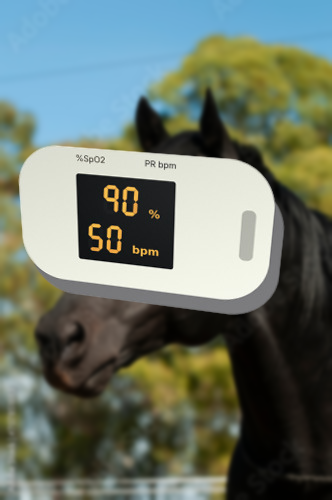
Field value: 50 bpm
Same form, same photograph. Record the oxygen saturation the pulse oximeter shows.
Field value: 90 %
